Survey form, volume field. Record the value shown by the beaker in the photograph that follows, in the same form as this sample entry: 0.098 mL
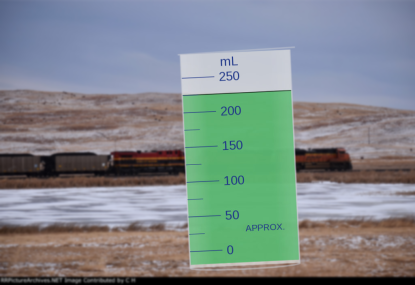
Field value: 225 mL
